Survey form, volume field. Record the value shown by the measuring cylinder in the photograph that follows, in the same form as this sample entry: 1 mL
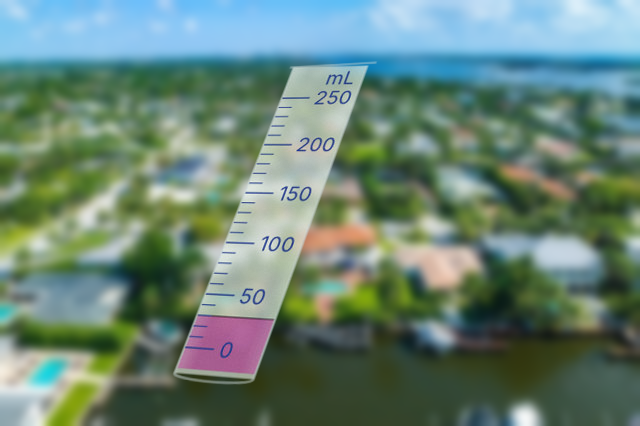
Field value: 30 mL
